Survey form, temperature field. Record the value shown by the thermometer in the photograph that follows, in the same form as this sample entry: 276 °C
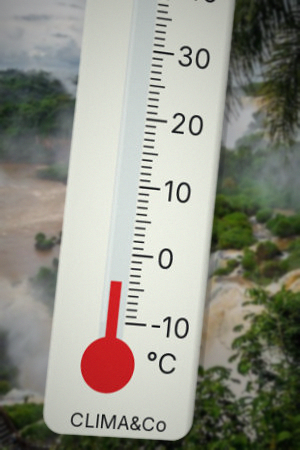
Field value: -4 °C
